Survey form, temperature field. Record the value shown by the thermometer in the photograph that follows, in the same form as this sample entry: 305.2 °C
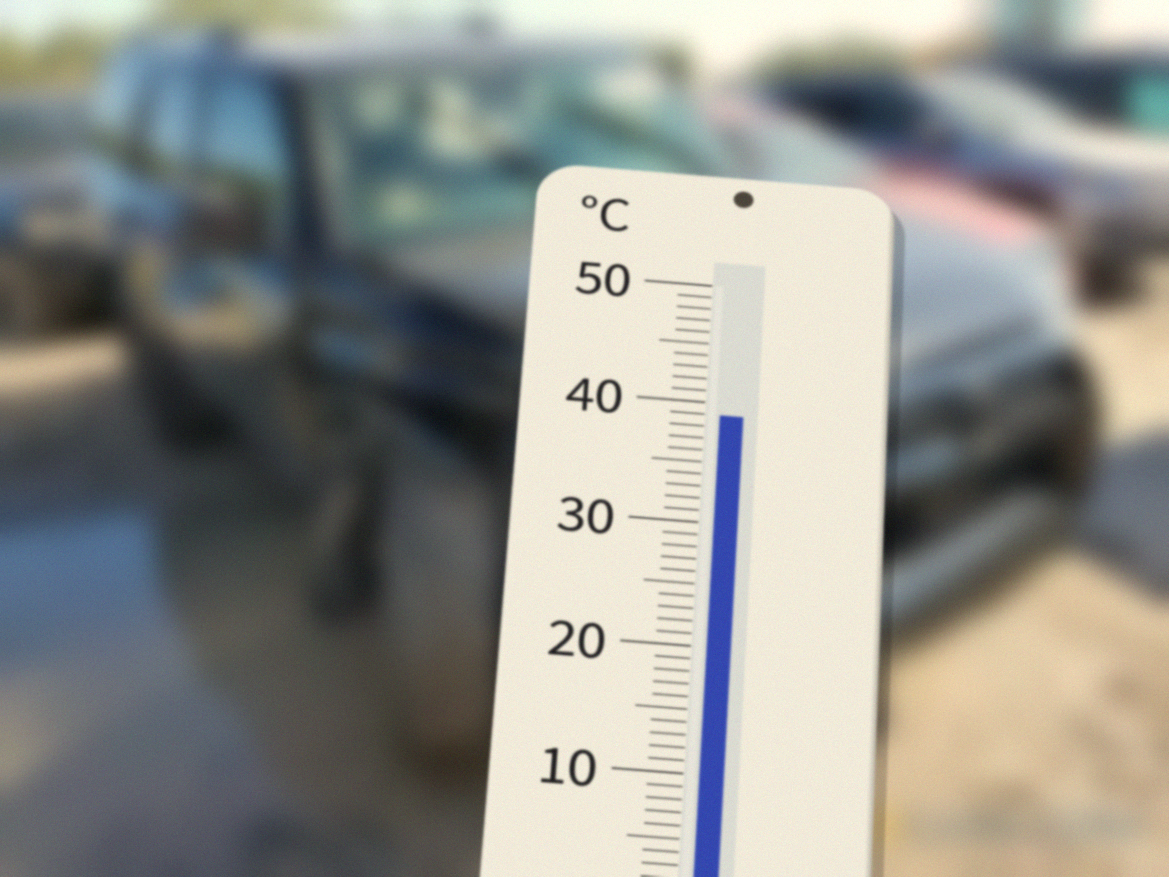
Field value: 39 °C
